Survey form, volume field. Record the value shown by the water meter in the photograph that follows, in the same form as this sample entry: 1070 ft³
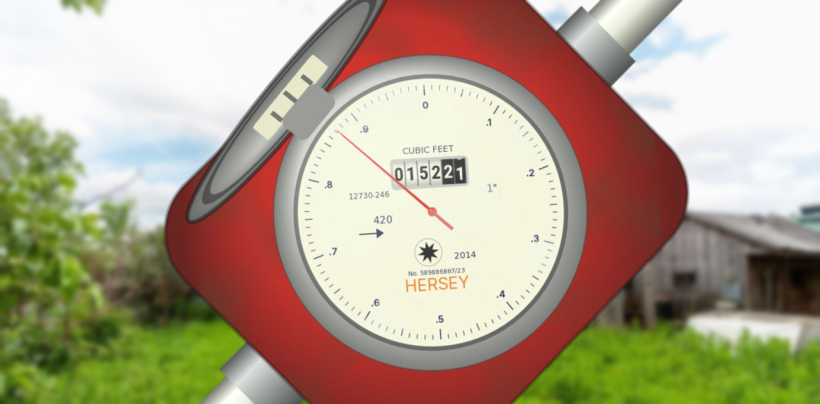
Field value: 15220.87 ft³
